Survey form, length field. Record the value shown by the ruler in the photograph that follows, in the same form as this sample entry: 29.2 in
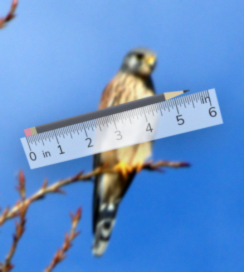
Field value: 5.5 in
